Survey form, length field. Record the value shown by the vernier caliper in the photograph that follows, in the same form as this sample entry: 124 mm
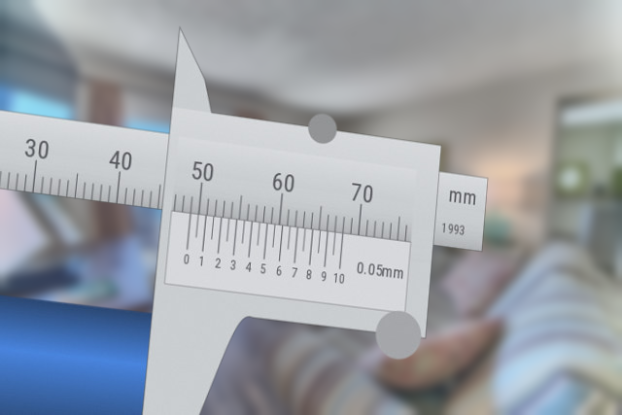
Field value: 49.0 mm
